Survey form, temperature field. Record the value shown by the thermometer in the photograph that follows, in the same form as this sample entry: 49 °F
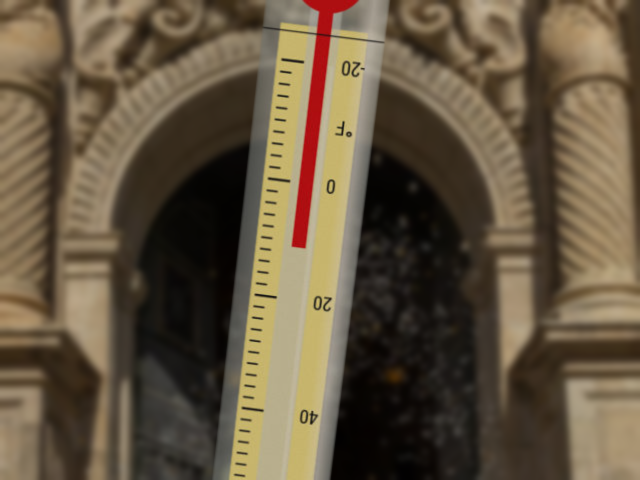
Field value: 11 °F
